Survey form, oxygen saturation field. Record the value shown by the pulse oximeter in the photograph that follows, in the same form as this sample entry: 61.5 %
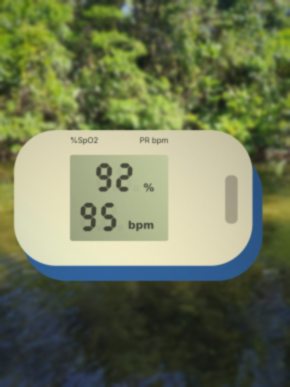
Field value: 92 %
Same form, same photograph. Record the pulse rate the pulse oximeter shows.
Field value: 95 bpm
